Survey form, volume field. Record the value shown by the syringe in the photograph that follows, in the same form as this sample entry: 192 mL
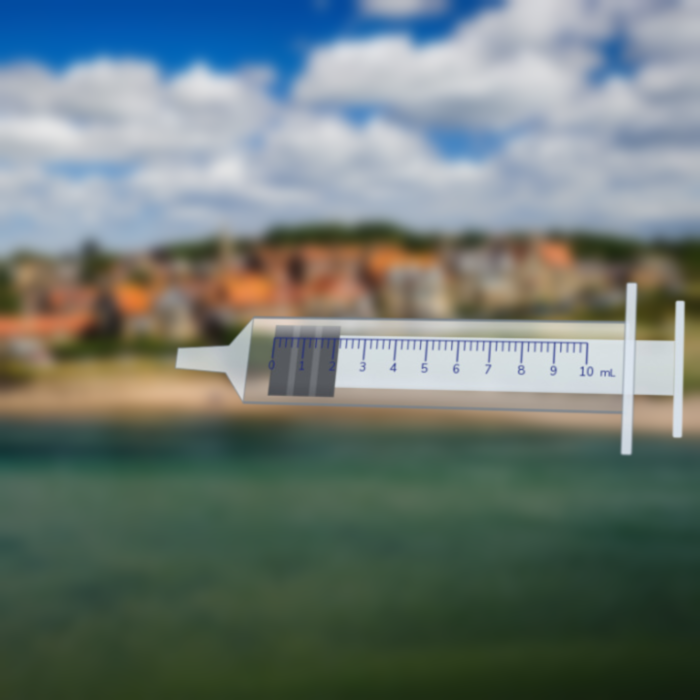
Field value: 0 mL
